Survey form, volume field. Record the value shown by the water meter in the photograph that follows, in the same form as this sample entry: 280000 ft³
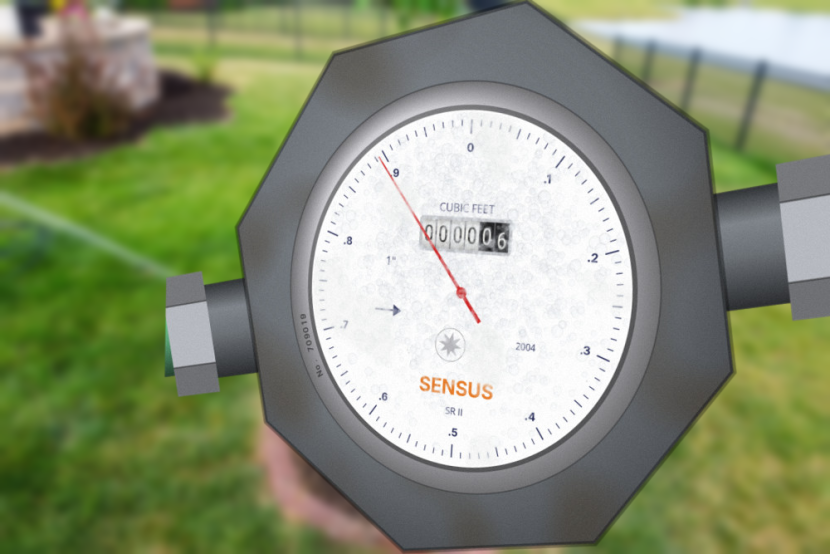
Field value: 5.89 ft³
